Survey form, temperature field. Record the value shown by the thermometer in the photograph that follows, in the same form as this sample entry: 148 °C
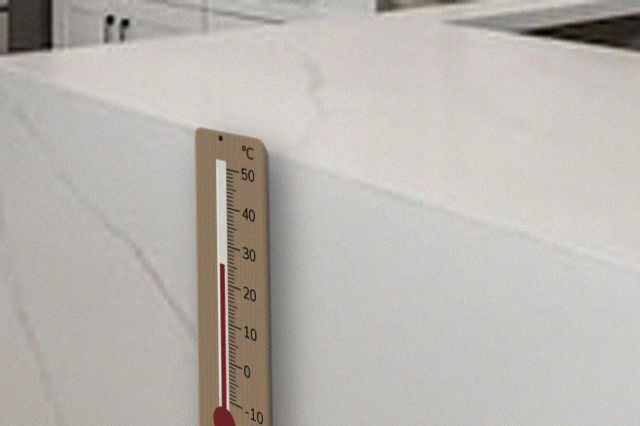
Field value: 25 °C
